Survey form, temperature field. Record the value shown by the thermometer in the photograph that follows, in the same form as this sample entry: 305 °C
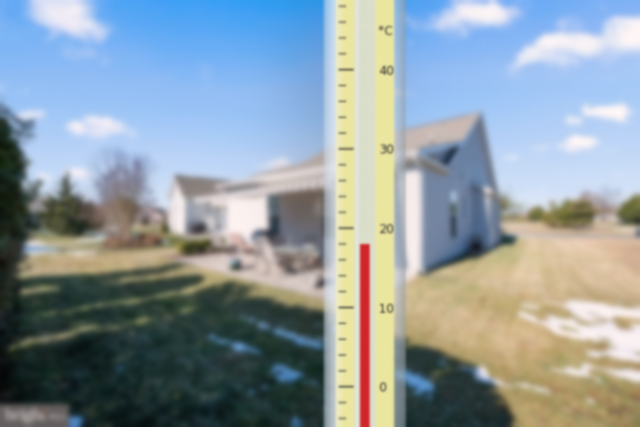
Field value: 18 °C
